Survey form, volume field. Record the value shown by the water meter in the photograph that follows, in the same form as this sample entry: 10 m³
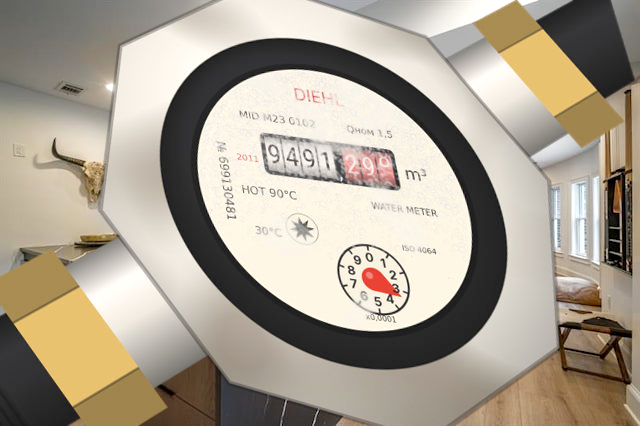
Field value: 9491.2983 m³
